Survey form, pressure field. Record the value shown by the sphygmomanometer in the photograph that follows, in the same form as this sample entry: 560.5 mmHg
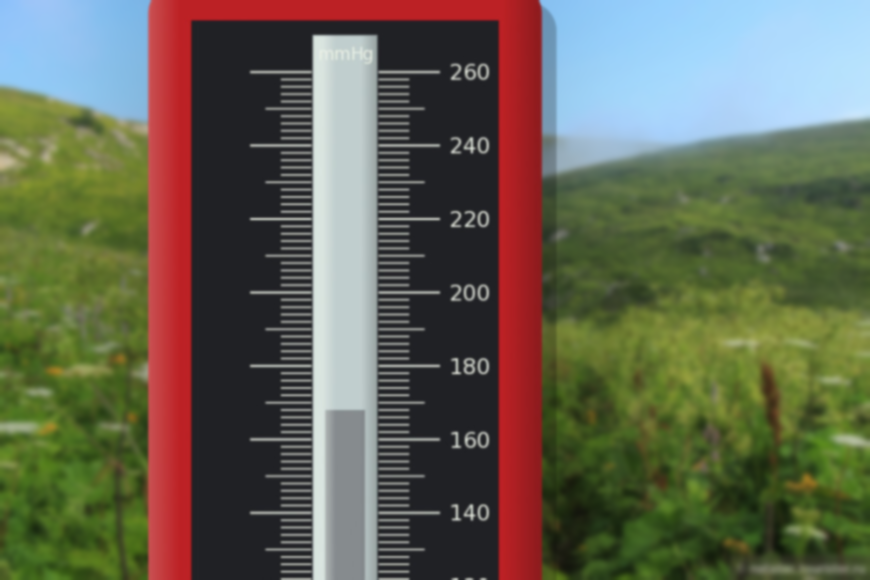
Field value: 168 mmHg
